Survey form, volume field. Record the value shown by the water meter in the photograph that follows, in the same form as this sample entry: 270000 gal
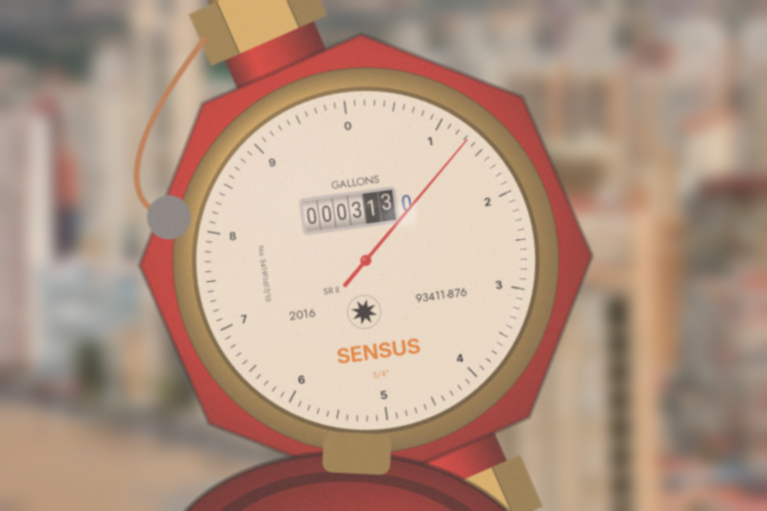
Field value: 3131.3 gal
